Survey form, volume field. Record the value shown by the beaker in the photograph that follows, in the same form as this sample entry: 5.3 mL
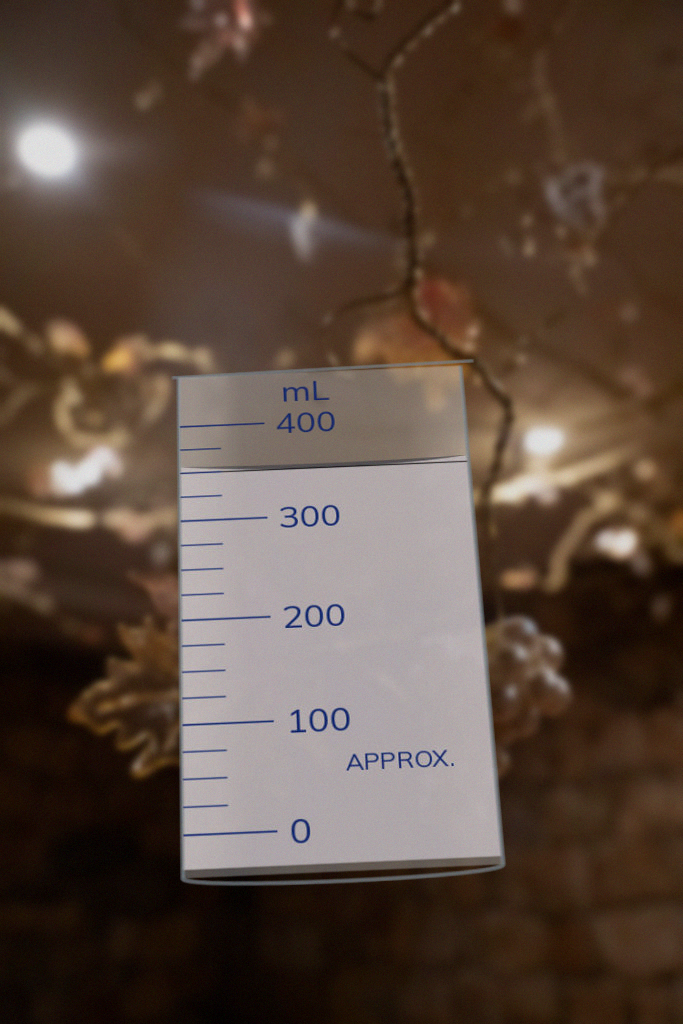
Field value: 350 mL
